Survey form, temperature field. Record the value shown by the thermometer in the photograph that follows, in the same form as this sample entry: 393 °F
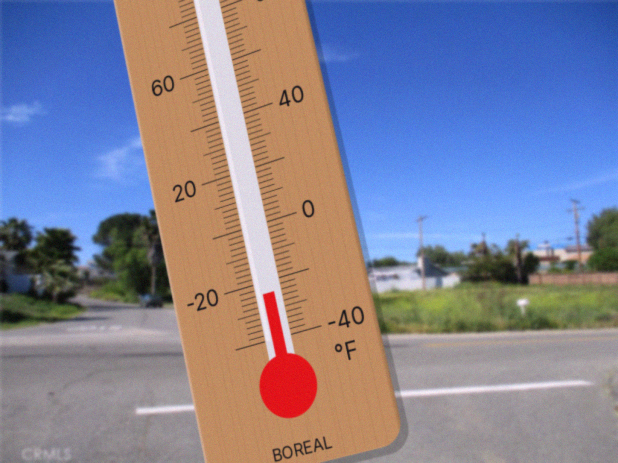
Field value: -24 °F
